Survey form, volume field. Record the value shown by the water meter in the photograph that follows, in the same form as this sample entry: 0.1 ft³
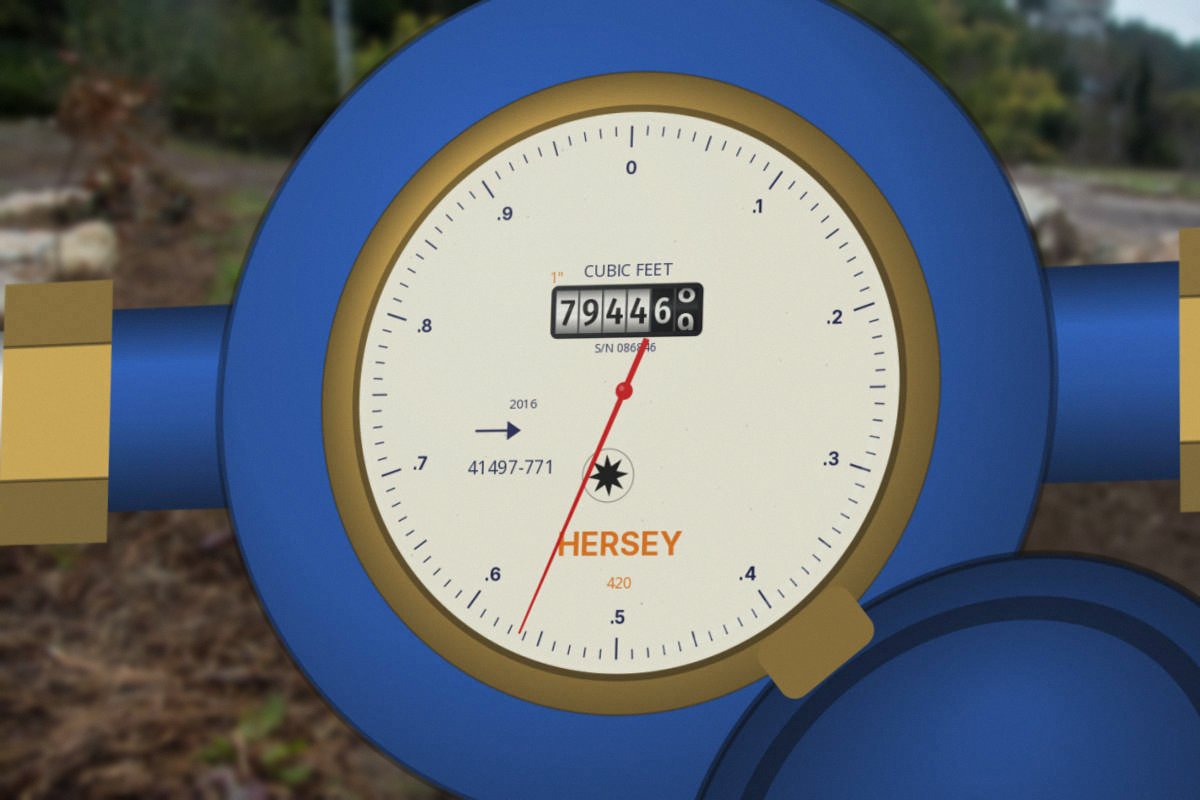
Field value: 794468.56 ft³
